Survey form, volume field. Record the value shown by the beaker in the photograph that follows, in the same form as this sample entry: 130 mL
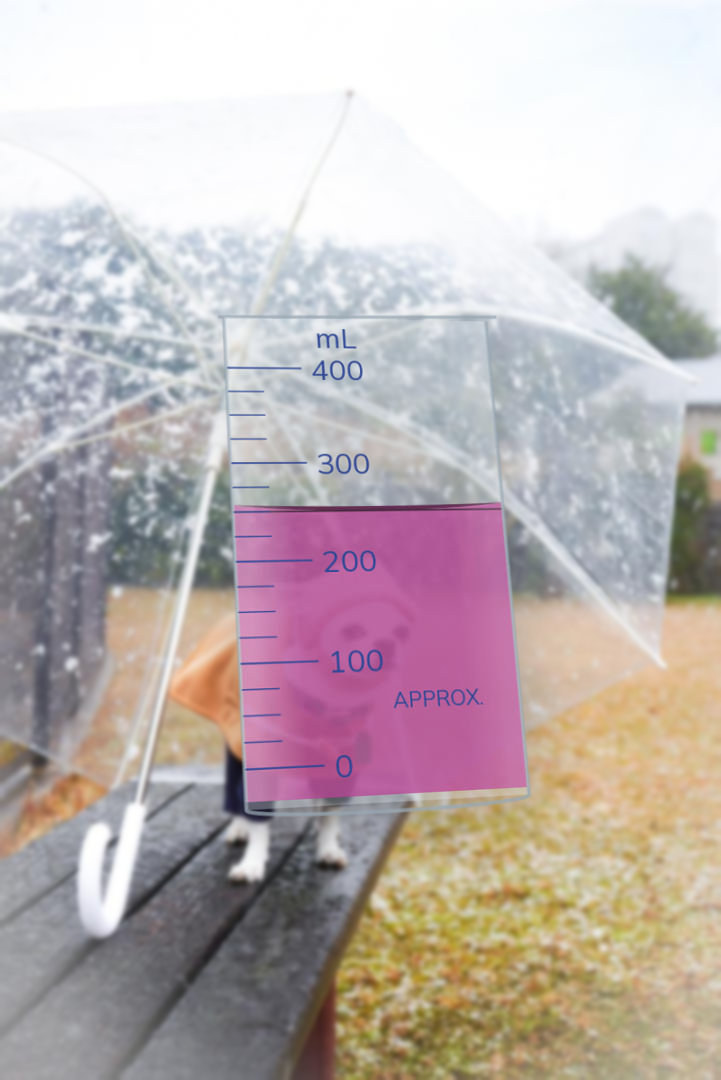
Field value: 250 mL
